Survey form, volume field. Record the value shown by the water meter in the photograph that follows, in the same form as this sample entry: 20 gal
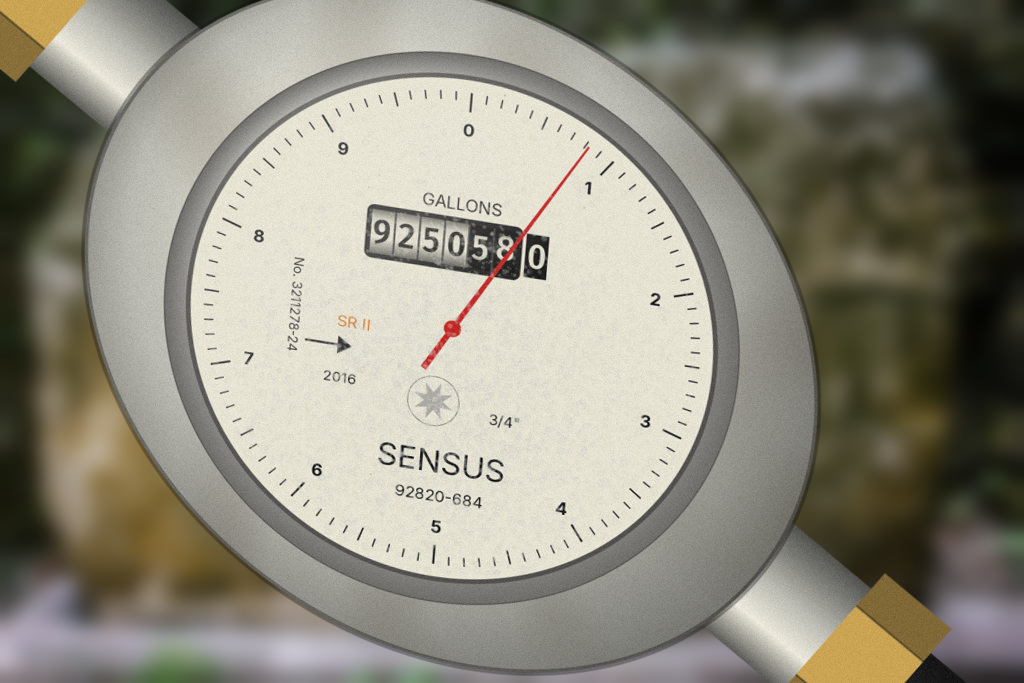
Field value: 9250580.8 gal
